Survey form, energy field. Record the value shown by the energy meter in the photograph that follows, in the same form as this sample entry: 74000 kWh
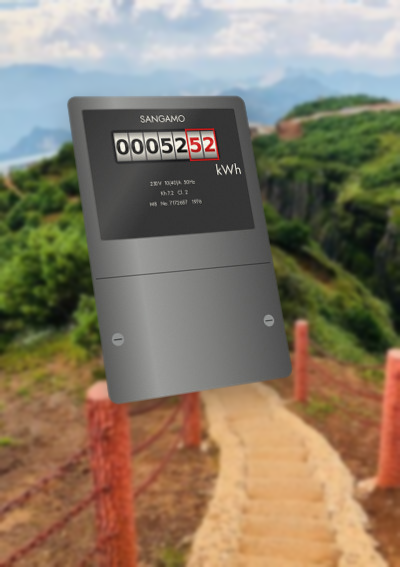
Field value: 52.52 kWh
